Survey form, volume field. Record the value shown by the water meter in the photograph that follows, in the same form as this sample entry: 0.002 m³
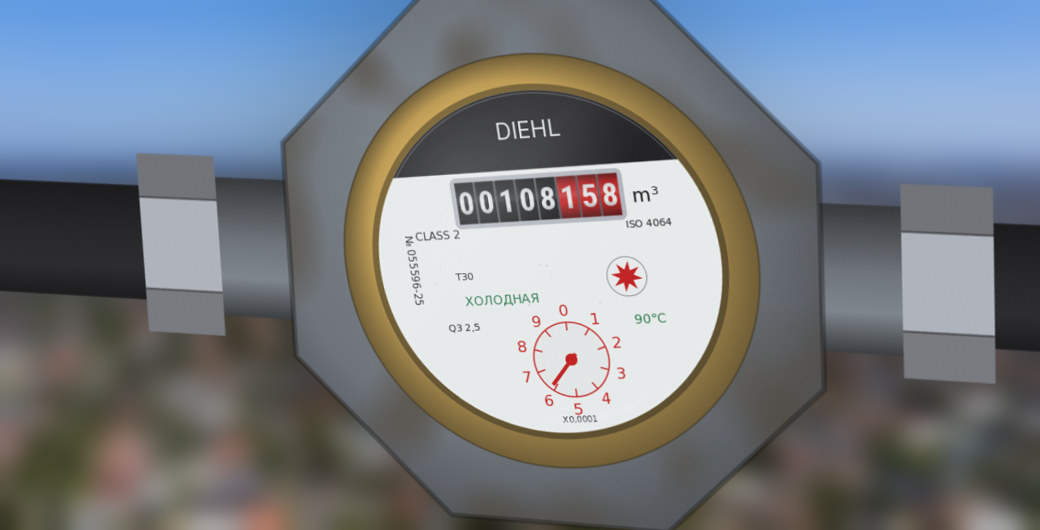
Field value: 108.1586 m³
